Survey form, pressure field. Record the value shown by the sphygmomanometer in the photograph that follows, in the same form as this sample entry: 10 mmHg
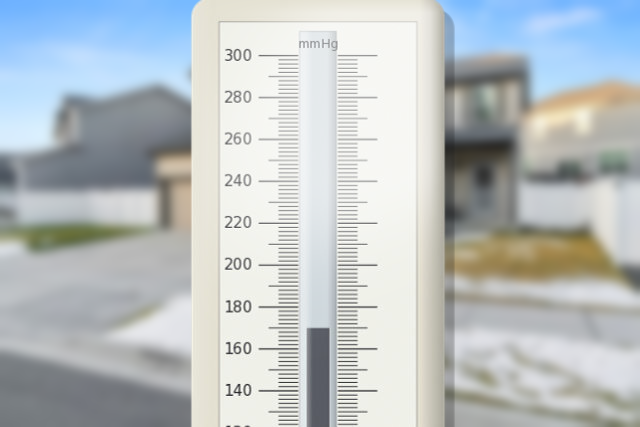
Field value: 170 mmHg
